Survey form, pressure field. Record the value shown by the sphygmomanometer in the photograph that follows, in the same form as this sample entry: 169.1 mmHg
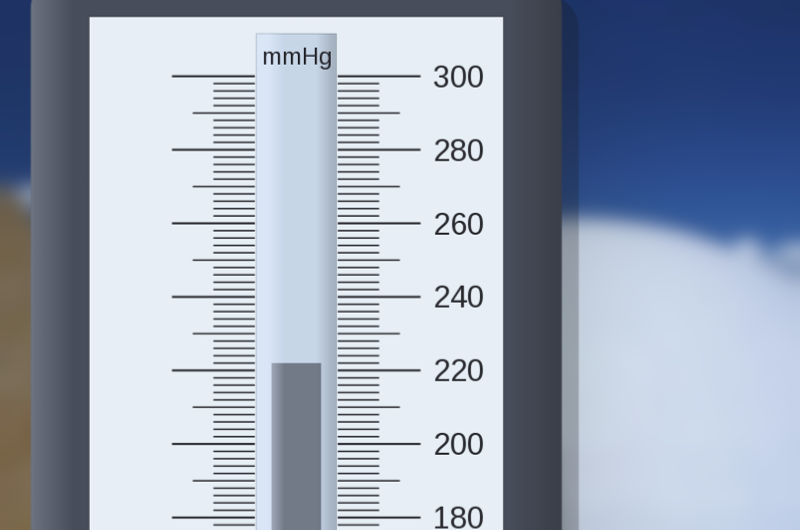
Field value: 222 mmHg
